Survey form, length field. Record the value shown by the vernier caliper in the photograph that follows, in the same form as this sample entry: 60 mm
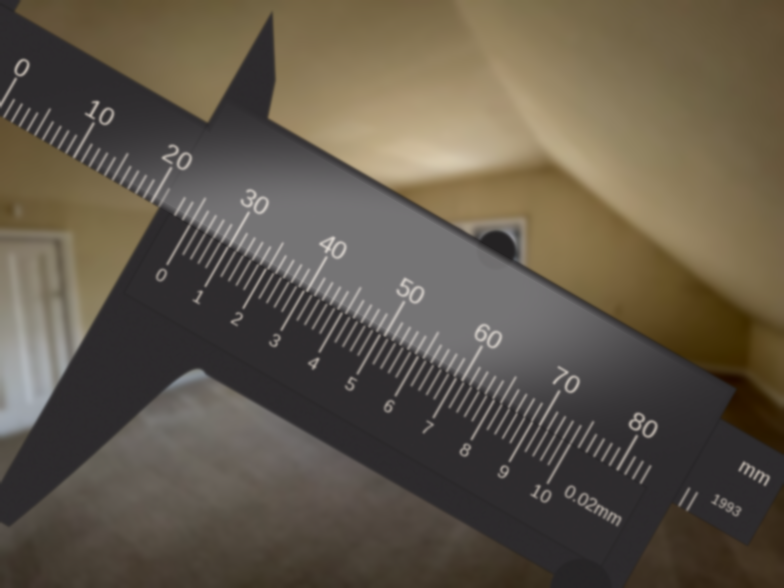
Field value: 25.0 mm
